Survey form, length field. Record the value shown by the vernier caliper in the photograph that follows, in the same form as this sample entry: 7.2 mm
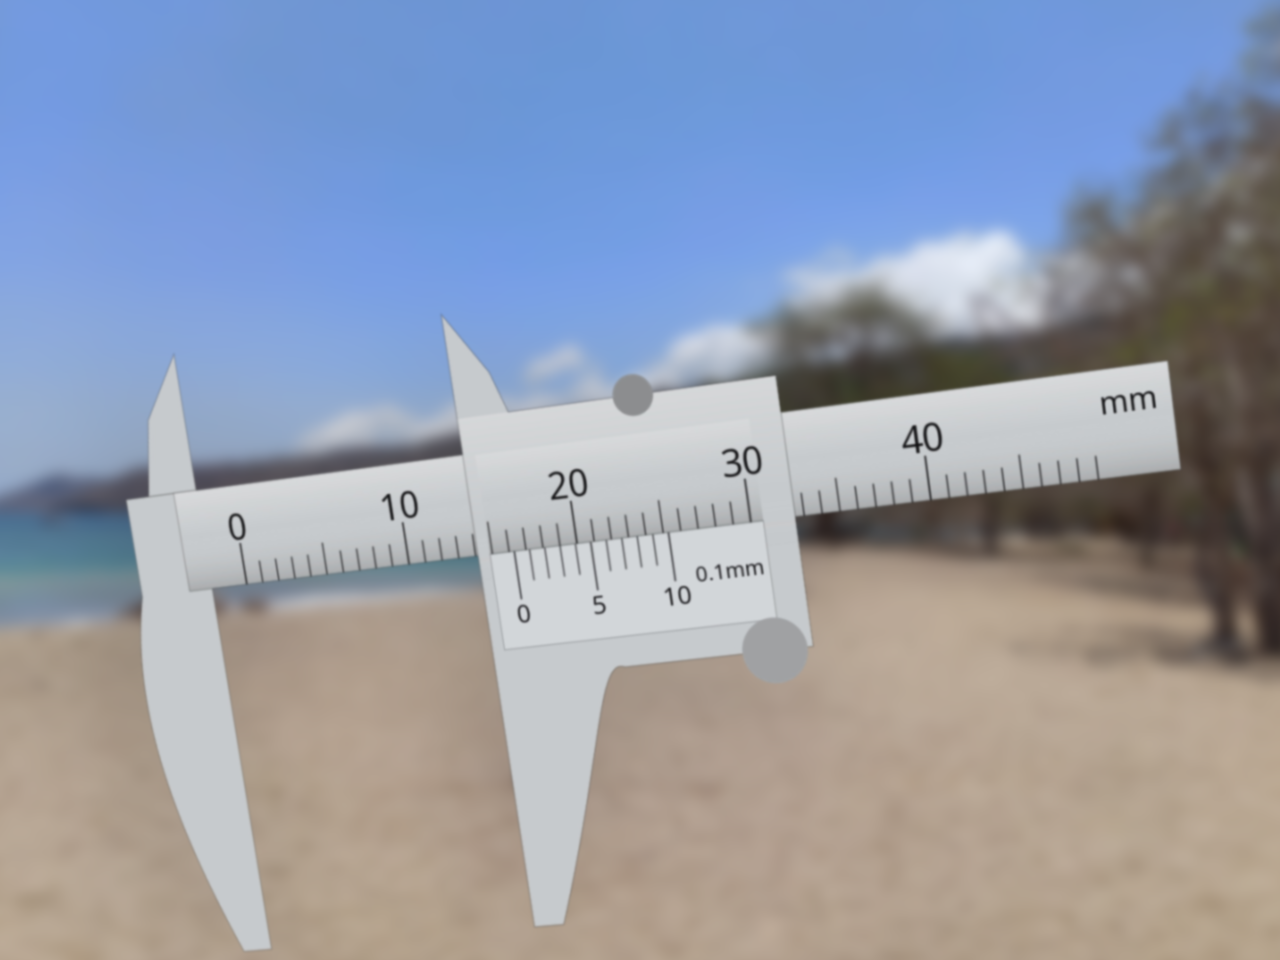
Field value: 16.3 mm
